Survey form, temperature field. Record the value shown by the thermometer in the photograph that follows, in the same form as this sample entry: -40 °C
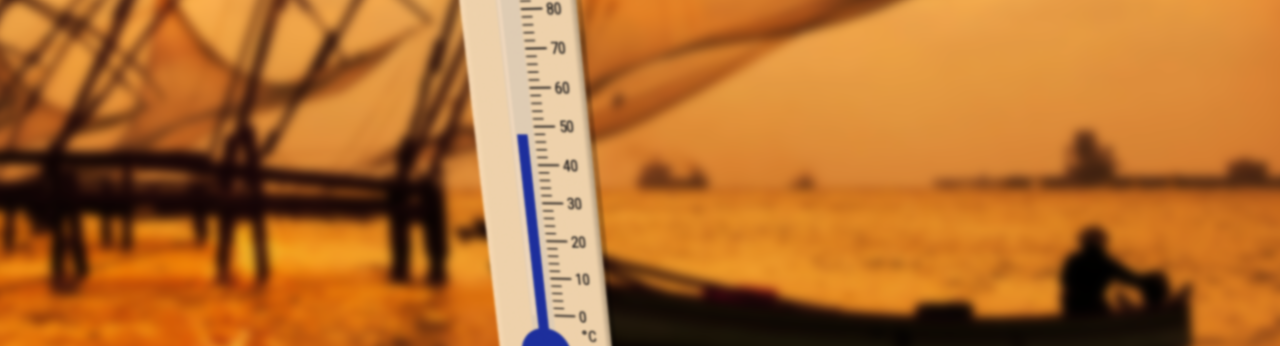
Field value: 48 °C
